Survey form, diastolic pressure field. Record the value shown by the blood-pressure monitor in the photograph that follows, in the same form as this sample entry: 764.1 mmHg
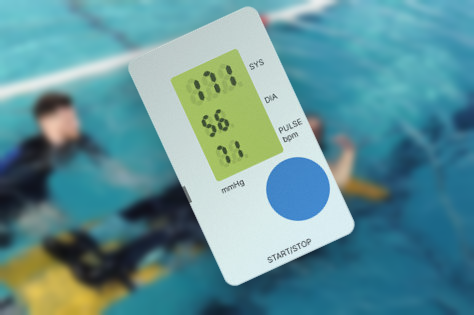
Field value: 56 mmHg
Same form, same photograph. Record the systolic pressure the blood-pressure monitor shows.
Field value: 171 mmHg
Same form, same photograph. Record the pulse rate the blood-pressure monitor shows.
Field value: 71 bpm
